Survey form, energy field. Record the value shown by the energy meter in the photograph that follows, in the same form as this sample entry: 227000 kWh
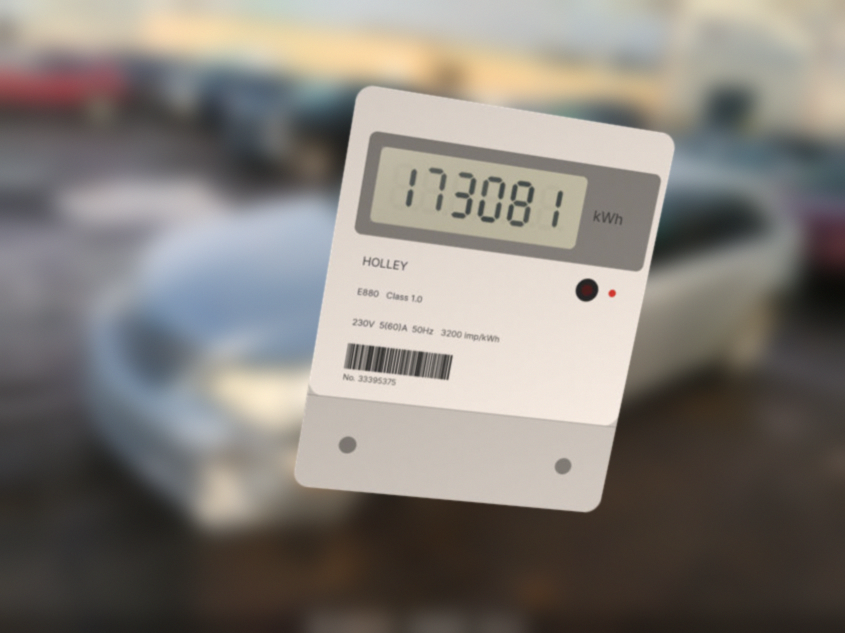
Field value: 173081 kWh
